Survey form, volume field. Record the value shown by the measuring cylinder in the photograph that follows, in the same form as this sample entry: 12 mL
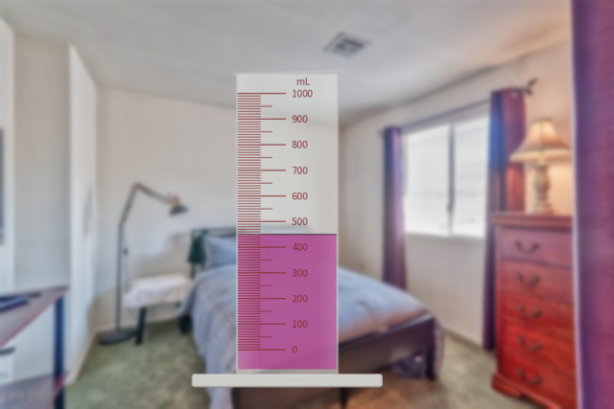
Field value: 450 mL
